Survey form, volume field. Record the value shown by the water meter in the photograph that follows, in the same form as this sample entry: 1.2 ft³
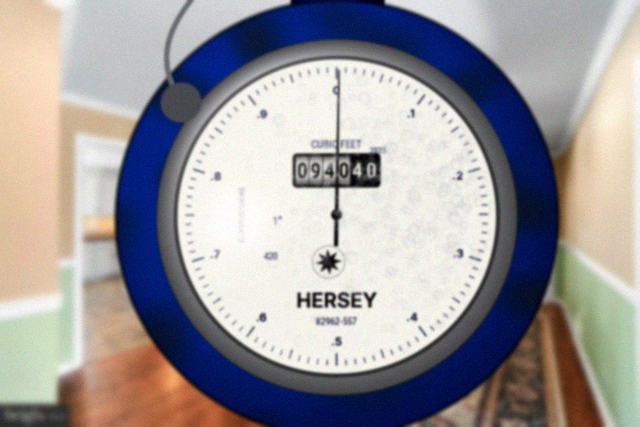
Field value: 94040.00 ft³
